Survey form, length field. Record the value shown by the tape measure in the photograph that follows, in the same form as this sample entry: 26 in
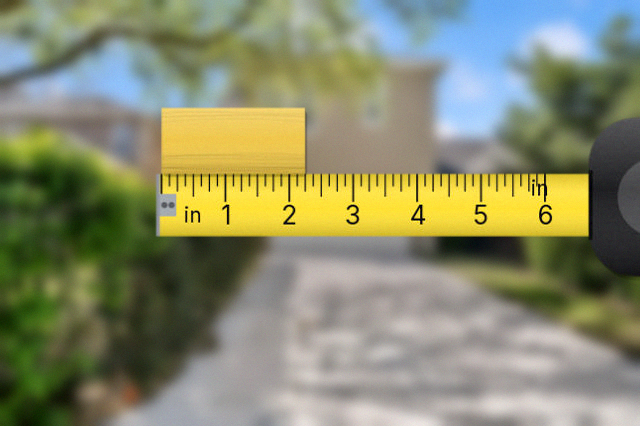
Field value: 2.25 in
